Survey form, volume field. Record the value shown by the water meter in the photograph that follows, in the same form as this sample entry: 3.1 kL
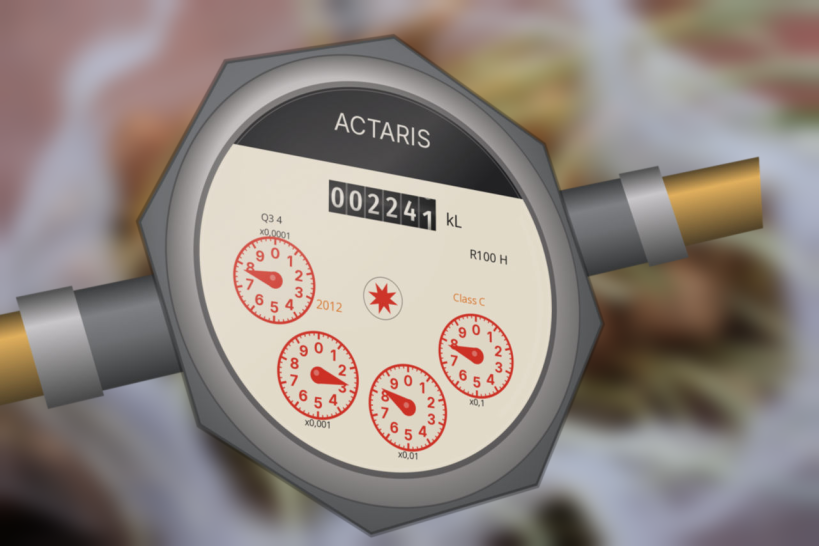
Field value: 2240.7827 kL
